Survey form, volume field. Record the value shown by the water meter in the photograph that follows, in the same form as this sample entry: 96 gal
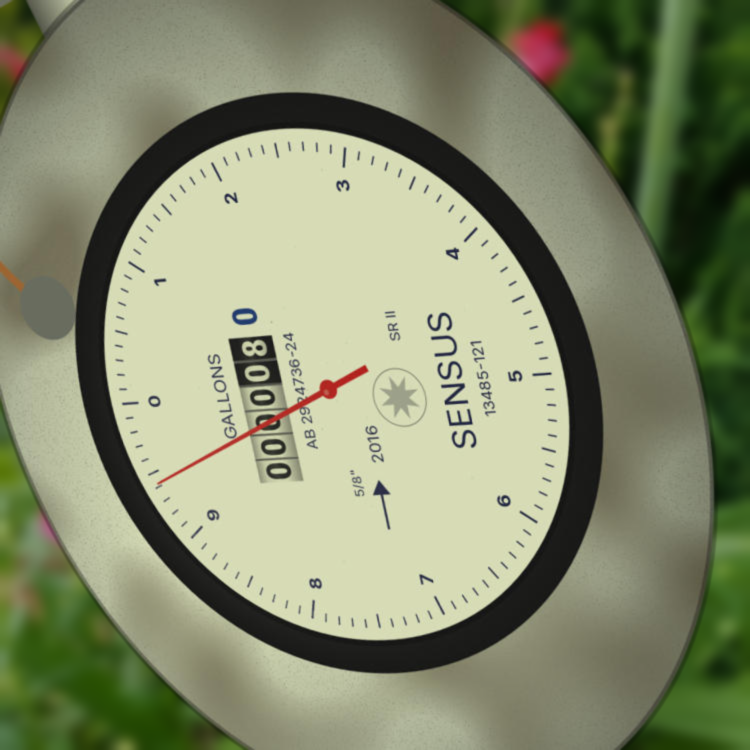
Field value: 79.4 gal
